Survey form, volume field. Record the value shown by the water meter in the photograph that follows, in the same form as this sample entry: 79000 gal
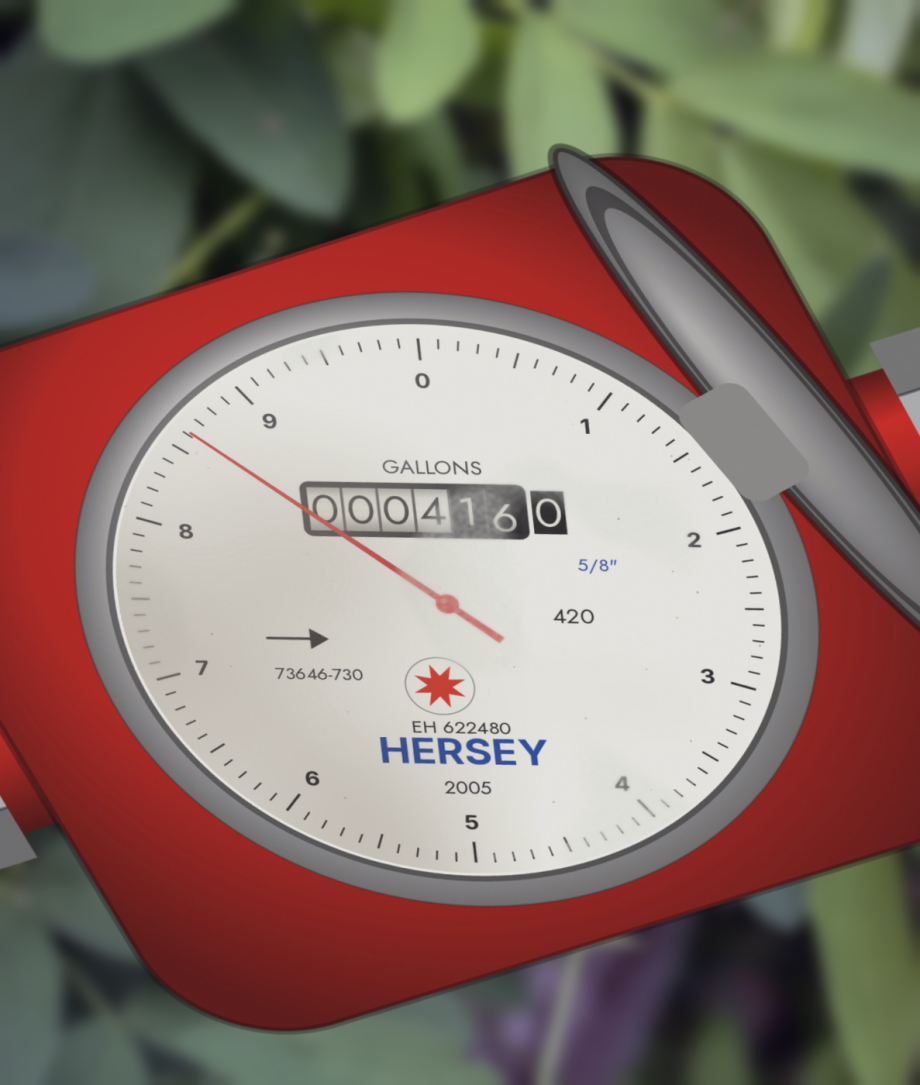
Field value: 4158.6 gal
